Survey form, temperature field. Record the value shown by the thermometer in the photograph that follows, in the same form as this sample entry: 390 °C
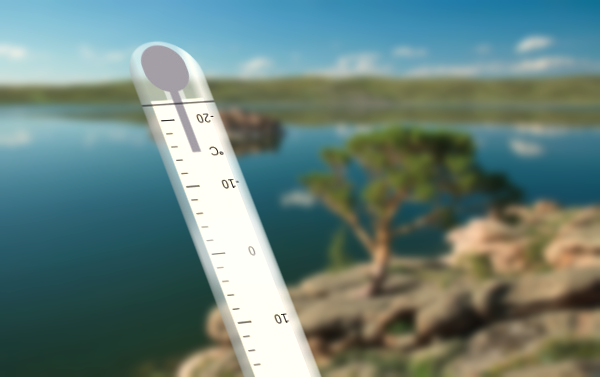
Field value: -15 °C
